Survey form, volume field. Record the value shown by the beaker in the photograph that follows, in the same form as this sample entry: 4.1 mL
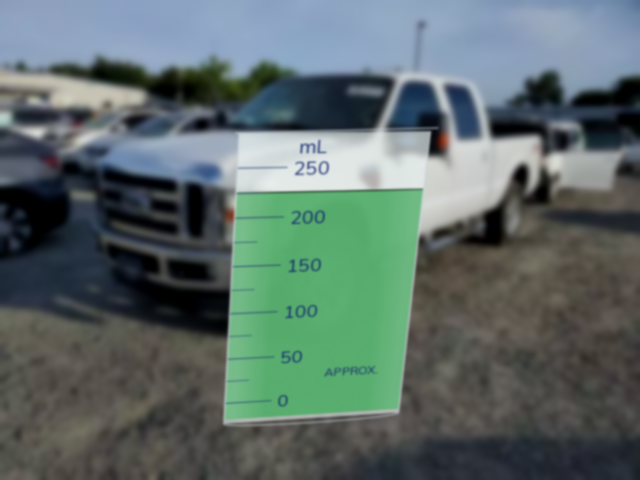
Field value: 225 mL
